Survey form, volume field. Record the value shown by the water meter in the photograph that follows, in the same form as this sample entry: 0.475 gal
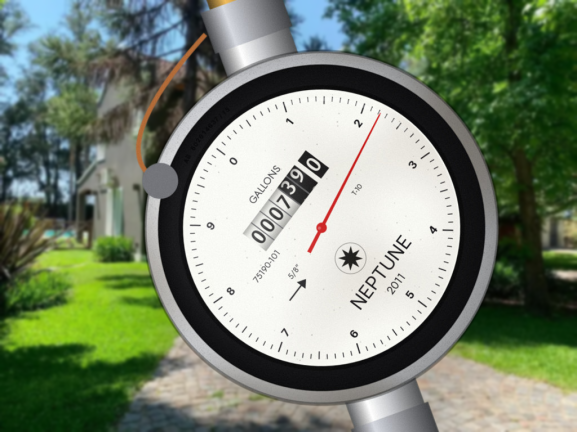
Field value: 7392.2 gal
